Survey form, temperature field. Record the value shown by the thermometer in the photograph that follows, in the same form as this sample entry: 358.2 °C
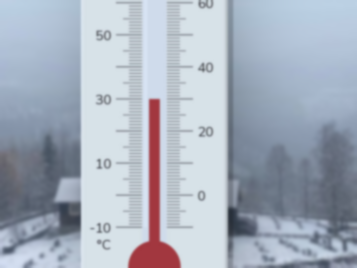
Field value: 30 °C
